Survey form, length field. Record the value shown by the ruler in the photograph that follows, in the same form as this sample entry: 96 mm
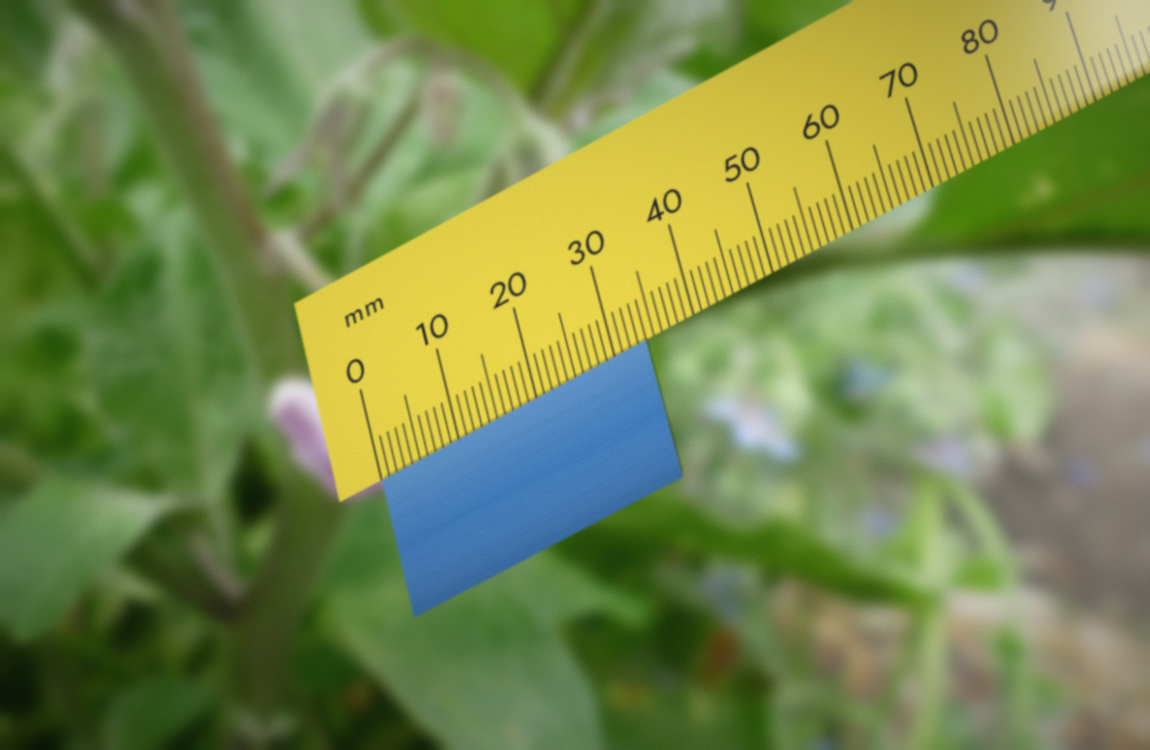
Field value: 34 mm
